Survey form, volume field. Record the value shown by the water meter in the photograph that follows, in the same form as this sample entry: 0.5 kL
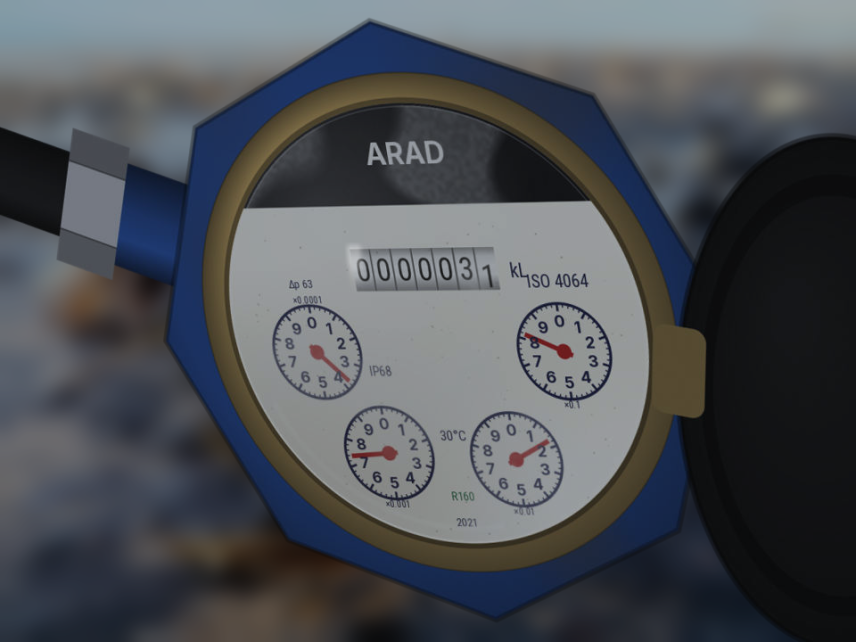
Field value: 30.8173 kL
